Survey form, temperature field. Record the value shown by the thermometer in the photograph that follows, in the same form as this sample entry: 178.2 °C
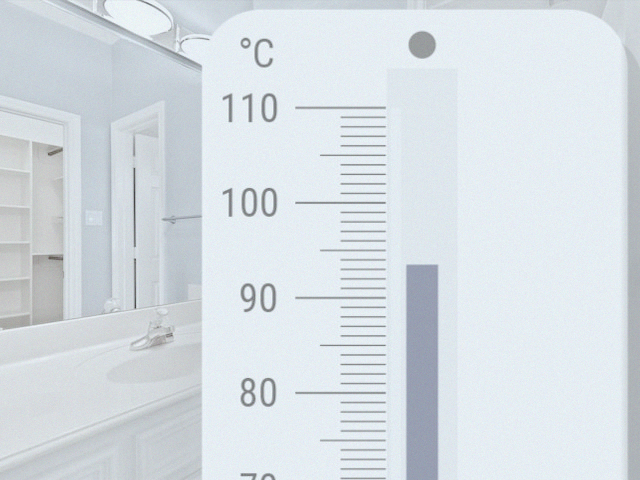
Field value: 93.5 °C
